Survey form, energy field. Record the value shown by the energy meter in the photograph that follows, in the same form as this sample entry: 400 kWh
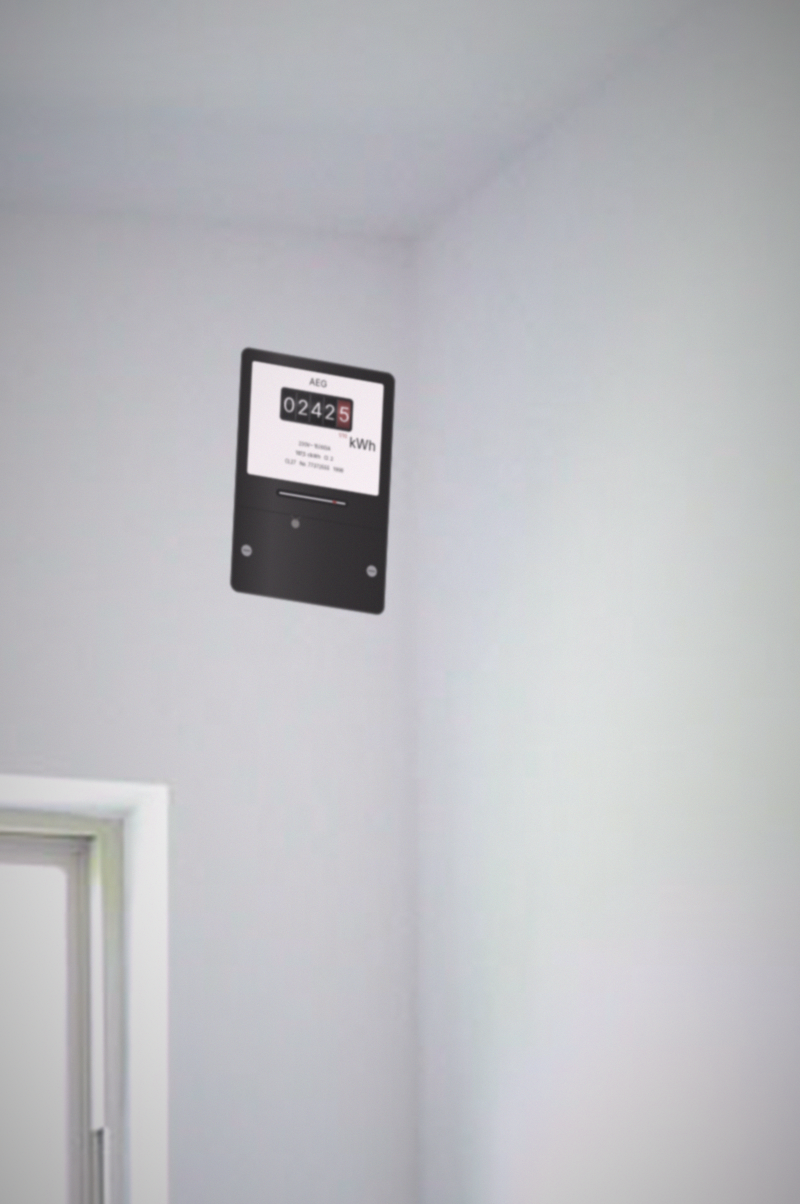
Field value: 242.5 kWh
